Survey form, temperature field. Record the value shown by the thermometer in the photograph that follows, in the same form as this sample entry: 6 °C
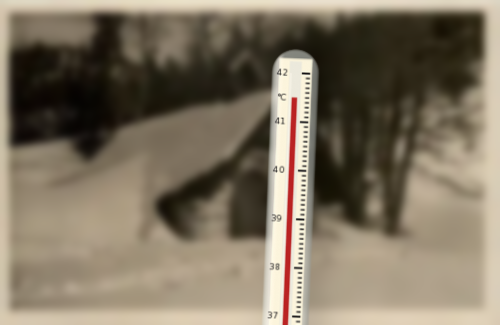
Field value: 41.5 °C
